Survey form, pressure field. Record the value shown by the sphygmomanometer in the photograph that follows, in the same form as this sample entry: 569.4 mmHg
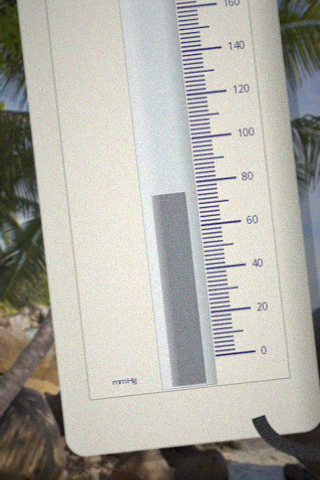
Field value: 76 mmHg
